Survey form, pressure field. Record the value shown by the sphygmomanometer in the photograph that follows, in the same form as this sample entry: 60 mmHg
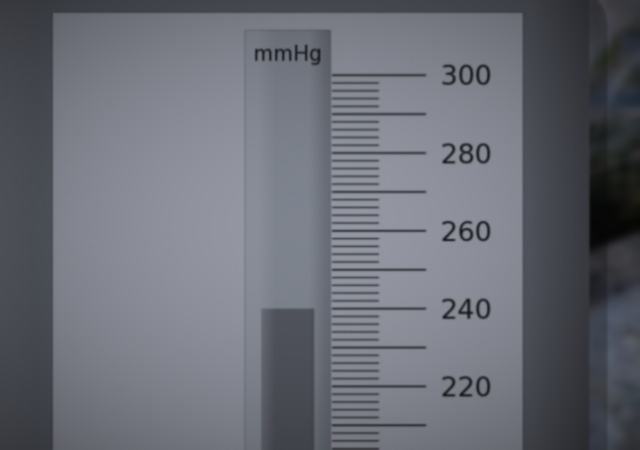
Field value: 240 mmHg
